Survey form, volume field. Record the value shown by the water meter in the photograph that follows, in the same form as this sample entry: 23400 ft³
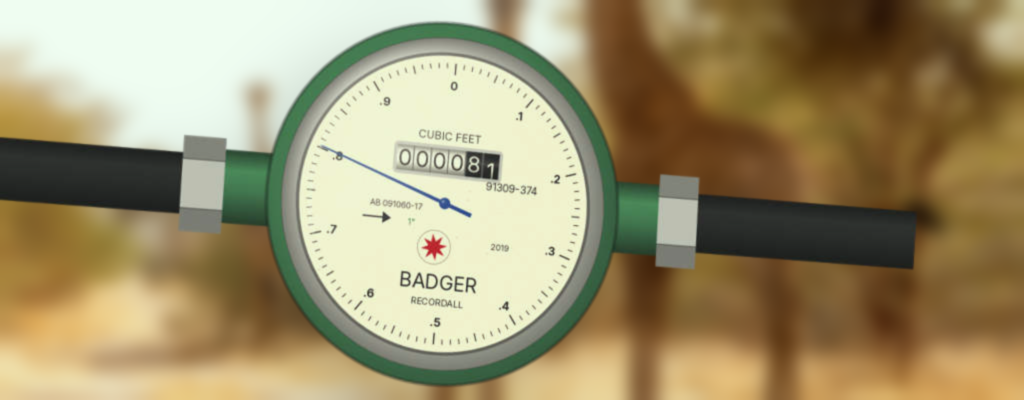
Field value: 80.80 ft³
